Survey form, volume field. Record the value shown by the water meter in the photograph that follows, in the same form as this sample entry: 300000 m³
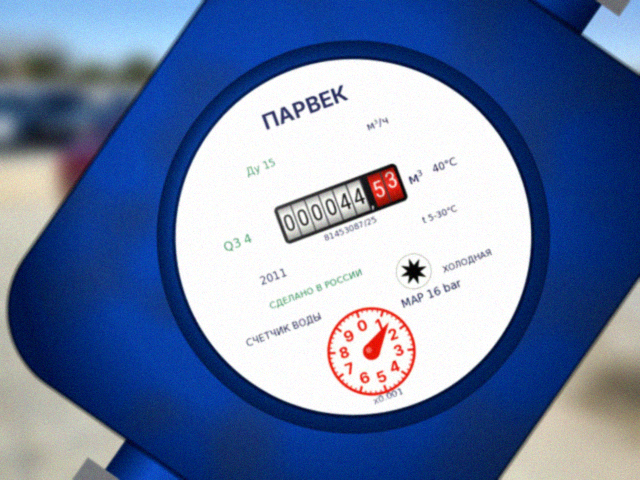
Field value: 44.531 m³
